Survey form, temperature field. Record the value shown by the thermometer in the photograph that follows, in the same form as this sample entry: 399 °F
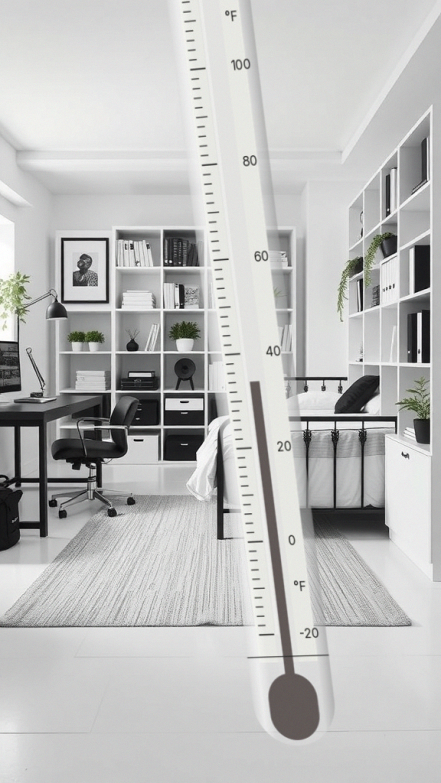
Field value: 34 °F
